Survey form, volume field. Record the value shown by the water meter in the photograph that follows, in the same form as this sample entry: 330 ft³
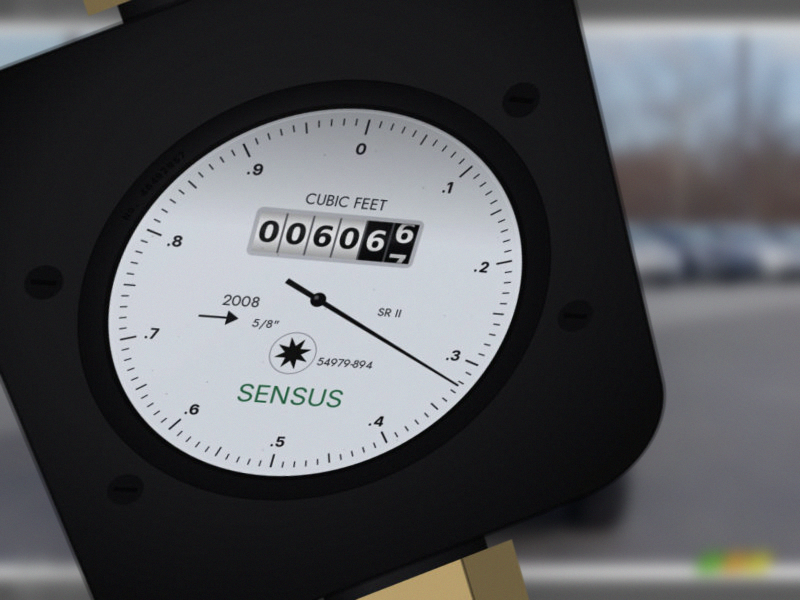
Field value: 6066.32 ft³
